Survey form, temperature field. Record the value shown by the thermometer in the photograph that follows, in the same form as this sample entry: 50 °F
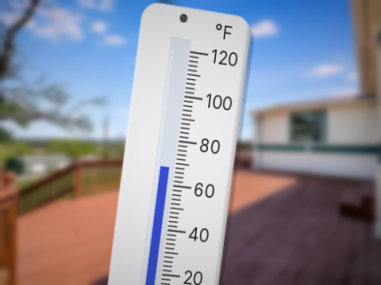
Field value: 68 °F
